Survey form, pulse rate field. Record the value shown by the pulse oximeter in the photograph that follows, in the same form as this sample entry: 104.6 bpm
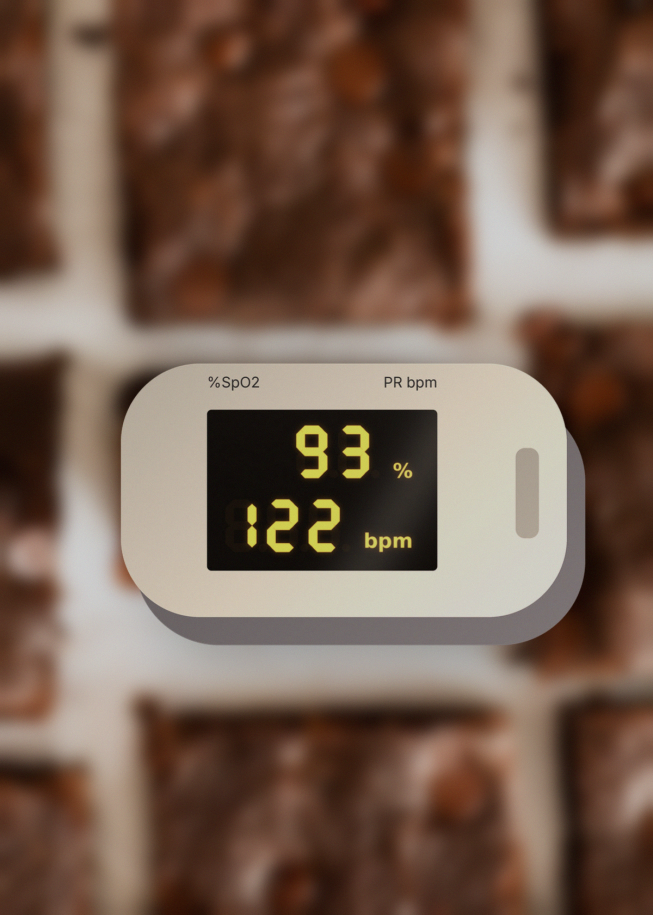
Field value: 122 bpm
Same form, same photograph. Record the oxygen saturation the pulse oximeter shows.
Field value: 93 %
